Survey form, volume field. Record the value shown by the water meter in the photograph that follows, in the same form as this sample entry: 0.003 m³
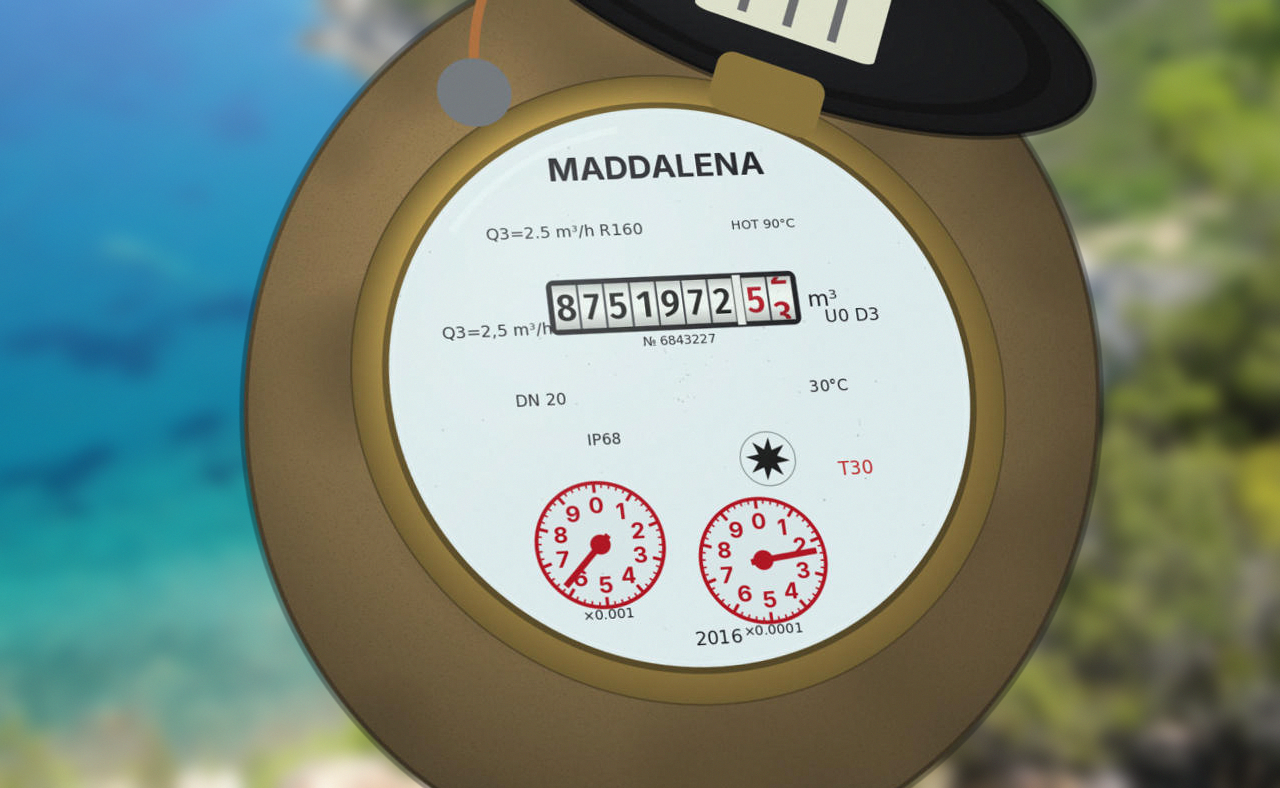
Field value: 8751972.5262 m³
